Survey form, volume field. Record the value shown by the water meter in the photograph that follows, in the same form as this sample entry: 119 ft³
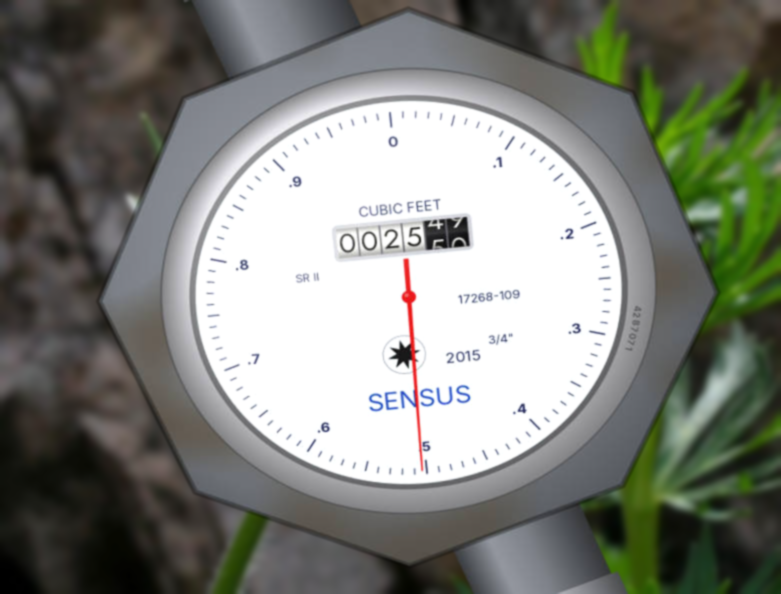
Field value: 2549.50 ft³
